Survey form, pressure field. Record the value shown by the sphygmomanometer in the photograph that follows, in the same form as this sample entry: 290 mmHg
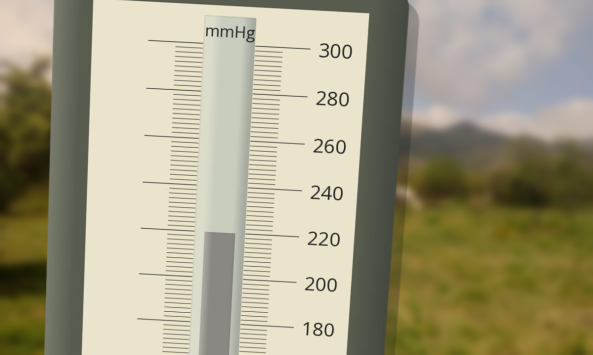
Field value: 220 mmHg
